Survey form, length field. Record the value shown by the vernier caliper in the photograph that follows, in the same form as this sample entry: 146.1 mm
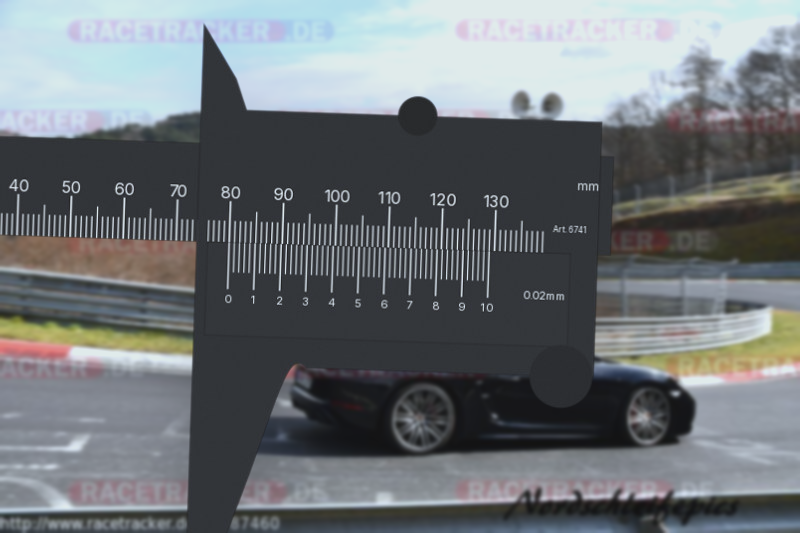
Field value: 80.0 mm
